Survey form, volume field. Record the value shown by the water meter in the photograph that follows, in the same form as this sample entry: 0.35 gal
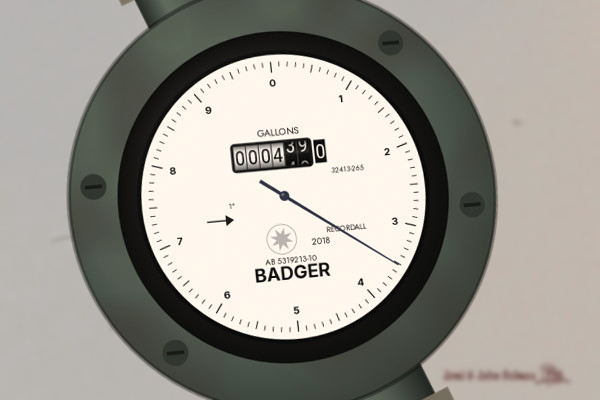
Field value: 4393.5 gal
